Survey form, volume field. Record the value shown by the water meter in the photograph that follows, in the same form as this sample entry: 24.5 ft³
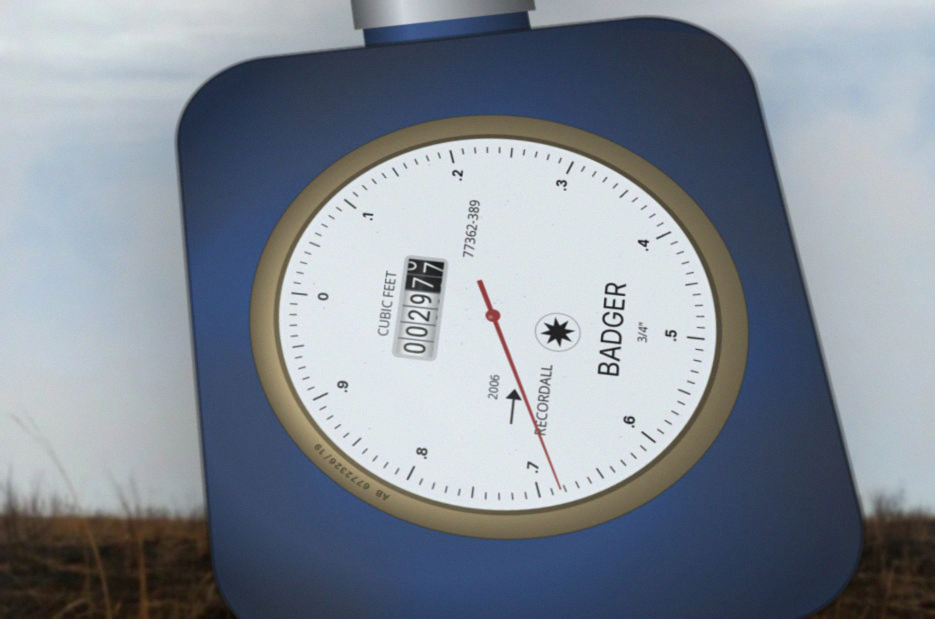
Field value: 2976.68 ft³
